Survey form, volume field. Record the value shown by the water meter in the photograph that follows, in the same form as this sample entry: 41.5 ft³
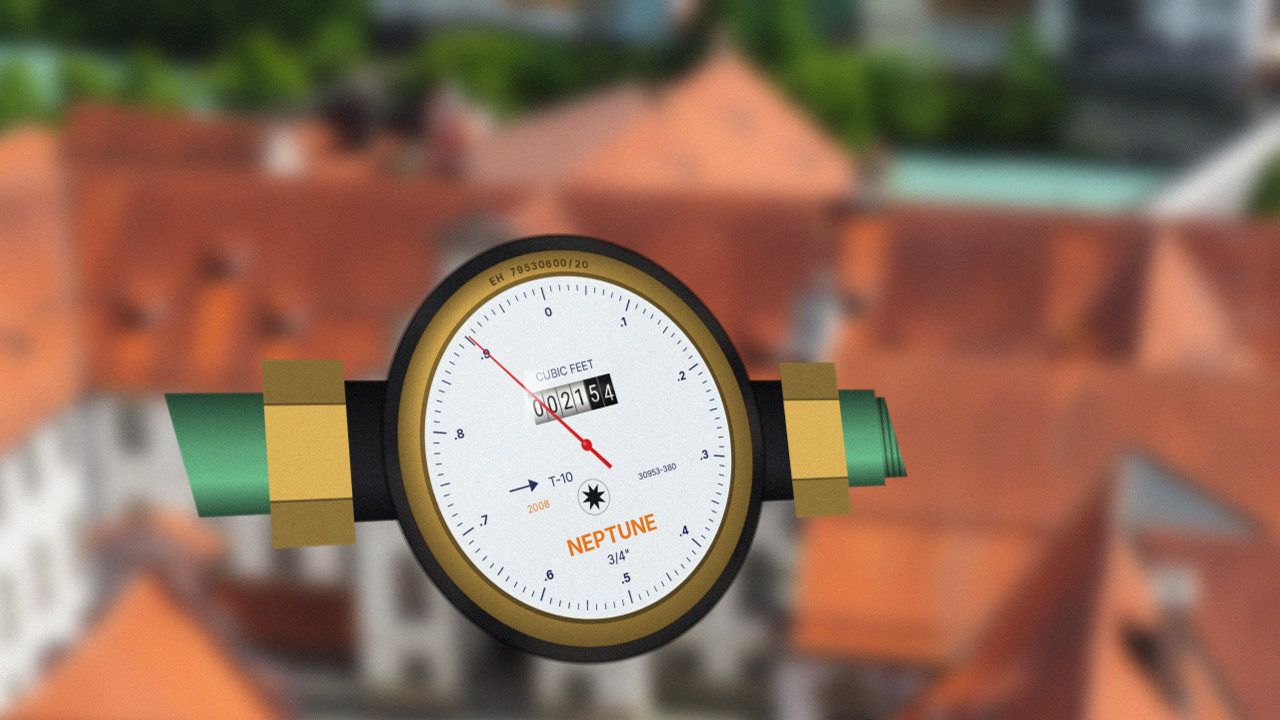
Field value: 2153.90 ft³
